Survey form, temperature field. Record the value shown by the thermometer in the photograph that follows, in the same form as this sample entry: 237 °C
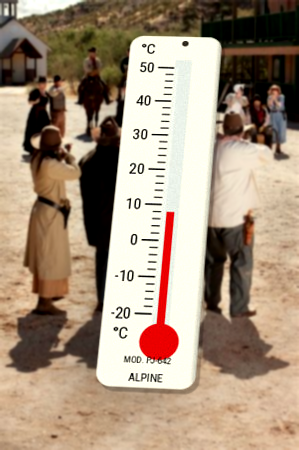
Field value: 8 °C
